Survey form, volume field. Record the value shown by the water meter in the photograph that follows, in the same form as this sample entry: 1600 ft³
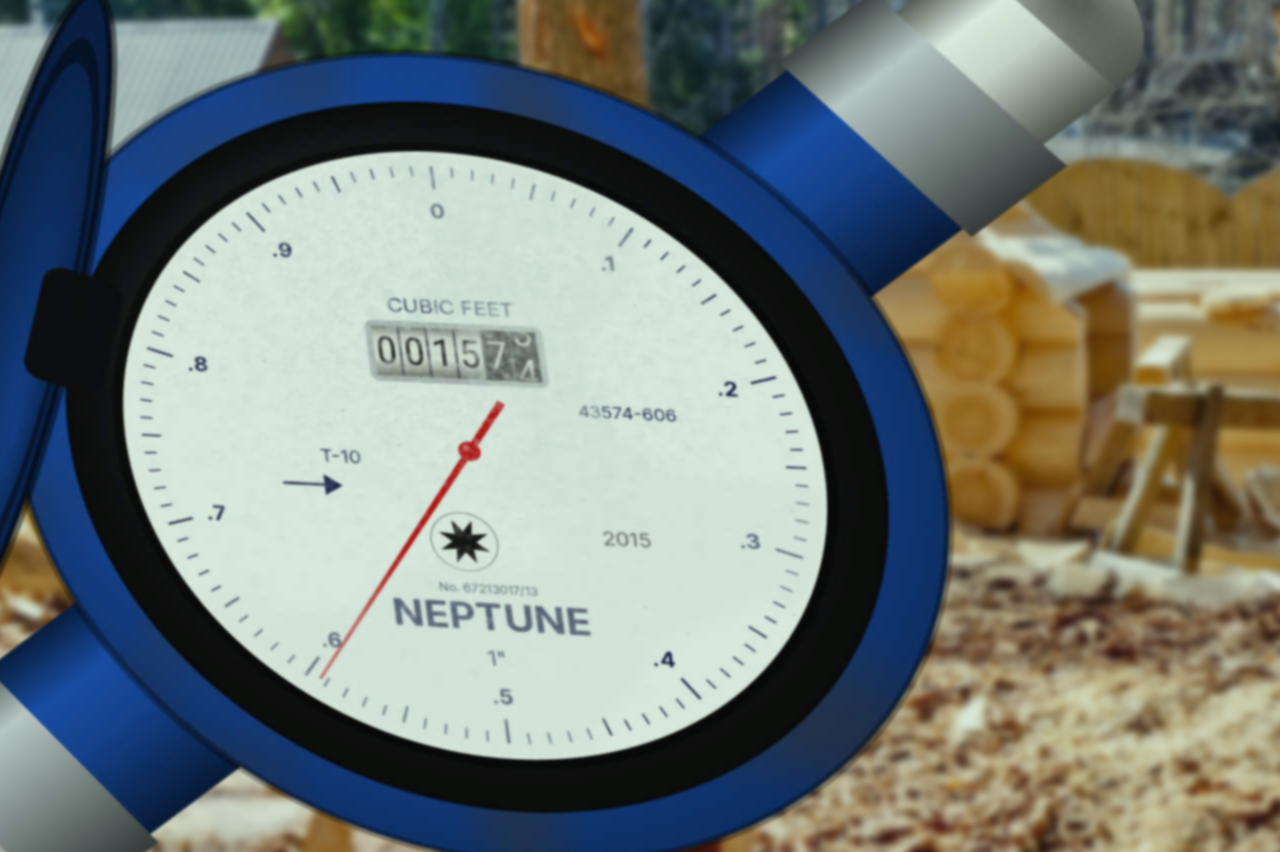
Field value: 1573.59 ft³
